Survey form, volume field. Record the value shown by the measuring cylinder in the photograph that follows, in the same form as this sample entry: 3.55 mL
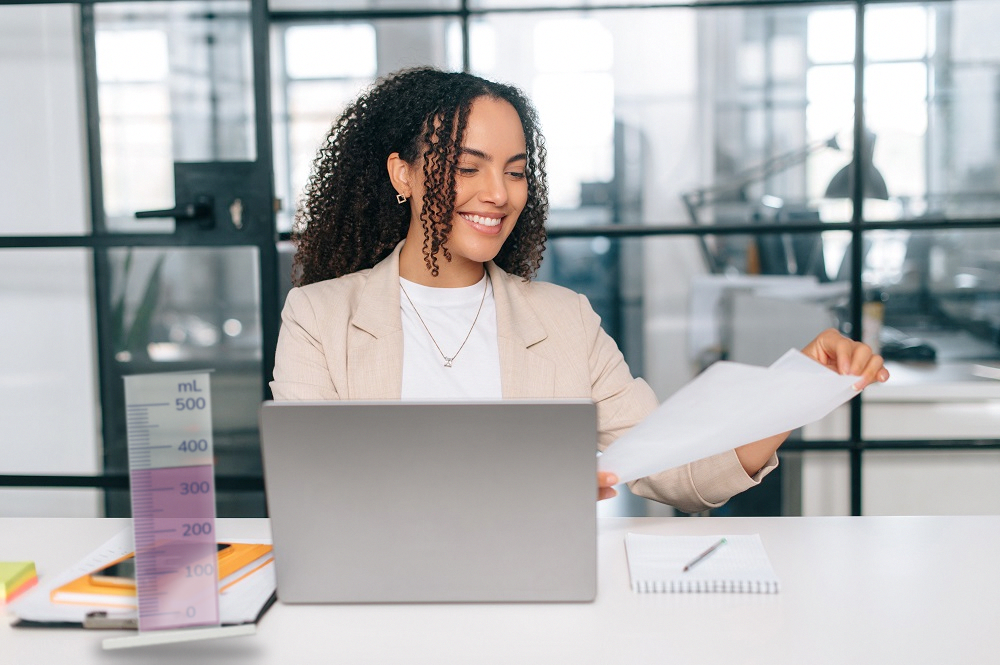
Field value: 350 mL
